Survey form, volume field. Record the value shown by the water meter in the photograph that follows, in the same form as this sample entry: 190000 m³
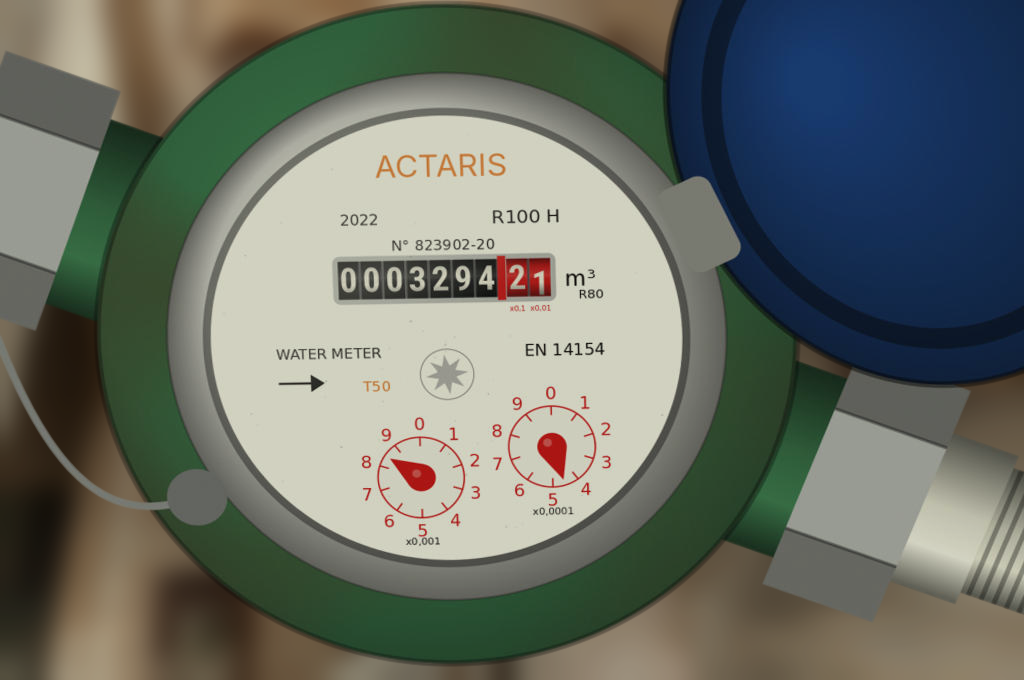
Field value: 3294.2084 m³
